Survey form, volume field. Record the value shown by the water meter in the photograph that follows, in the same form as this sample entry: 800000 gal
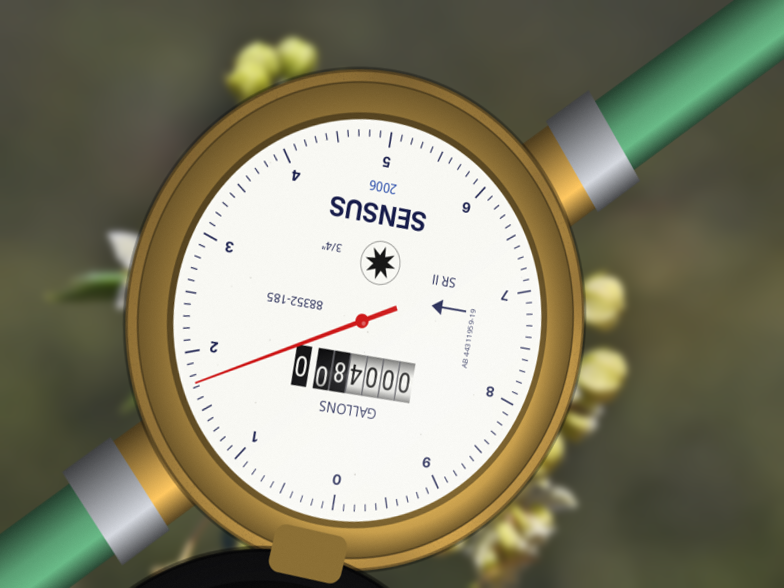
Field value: 4801.7 gal
